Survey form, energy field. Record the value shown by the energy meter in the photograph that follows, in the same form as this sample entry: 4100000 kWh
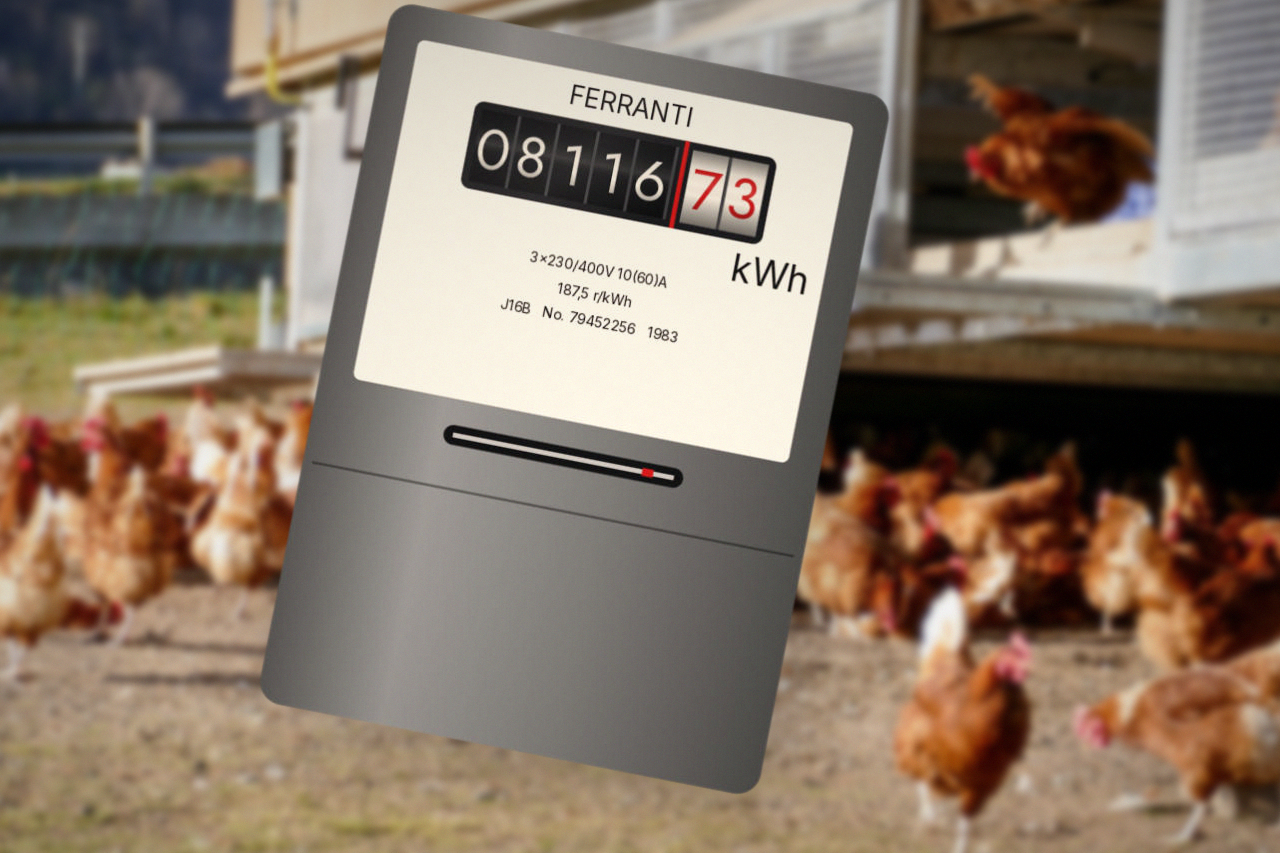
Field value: 8116.73 kWh
